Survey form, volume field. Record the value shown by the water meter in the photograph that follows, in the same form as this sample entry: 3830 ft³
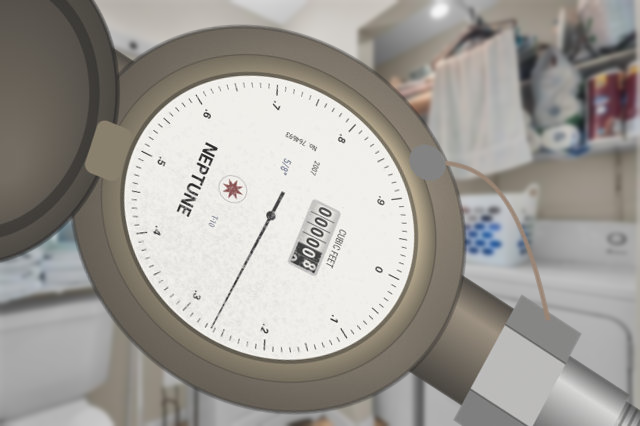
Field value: 8.26 ft³
